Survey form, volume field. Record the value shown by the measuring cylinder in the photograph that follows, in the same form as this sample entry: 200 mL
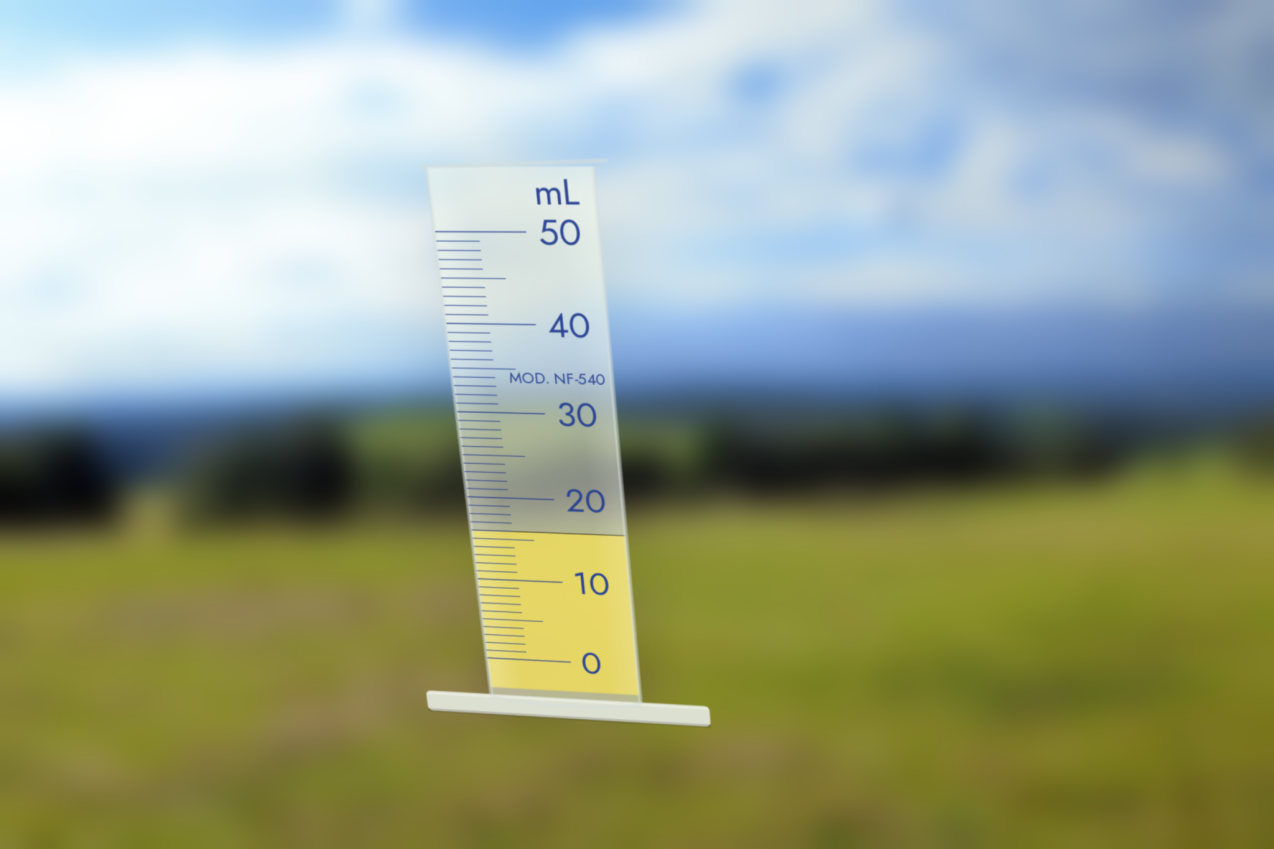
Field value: 16 mL
